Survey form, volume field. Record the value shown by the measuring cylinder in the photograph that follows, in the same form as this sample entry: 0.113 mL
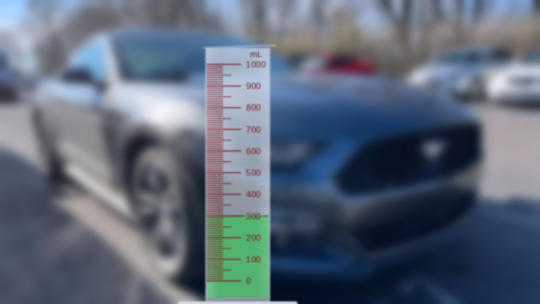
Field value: 300 mL
